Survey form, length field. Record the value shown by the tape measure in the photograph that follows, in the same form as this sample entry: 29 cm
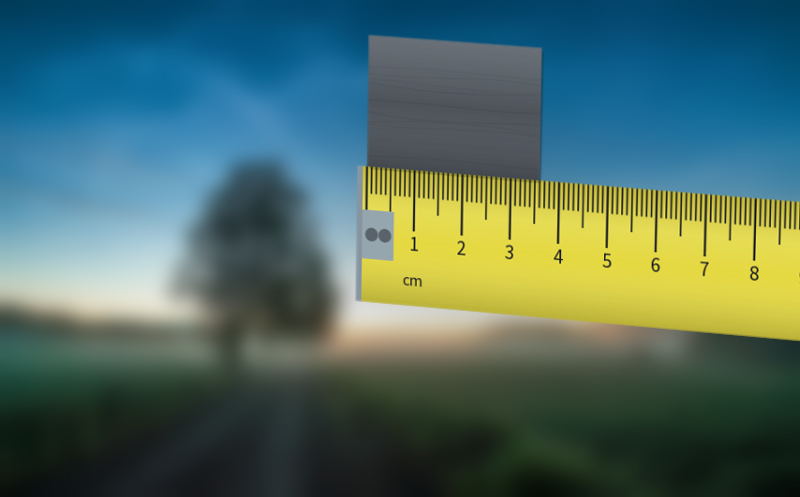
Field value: 3.6 cm
